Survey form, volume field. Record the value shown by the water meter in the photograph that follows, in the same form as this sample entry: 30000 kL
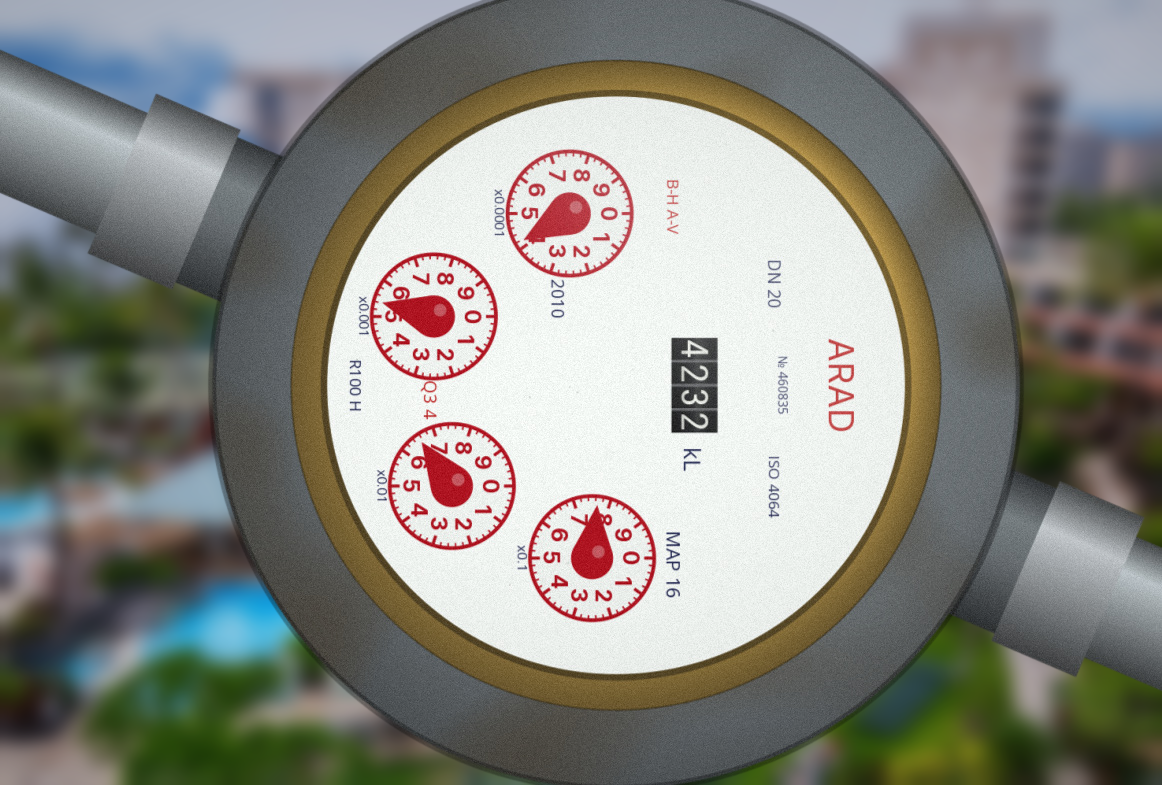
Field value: 4232.7654 kL
